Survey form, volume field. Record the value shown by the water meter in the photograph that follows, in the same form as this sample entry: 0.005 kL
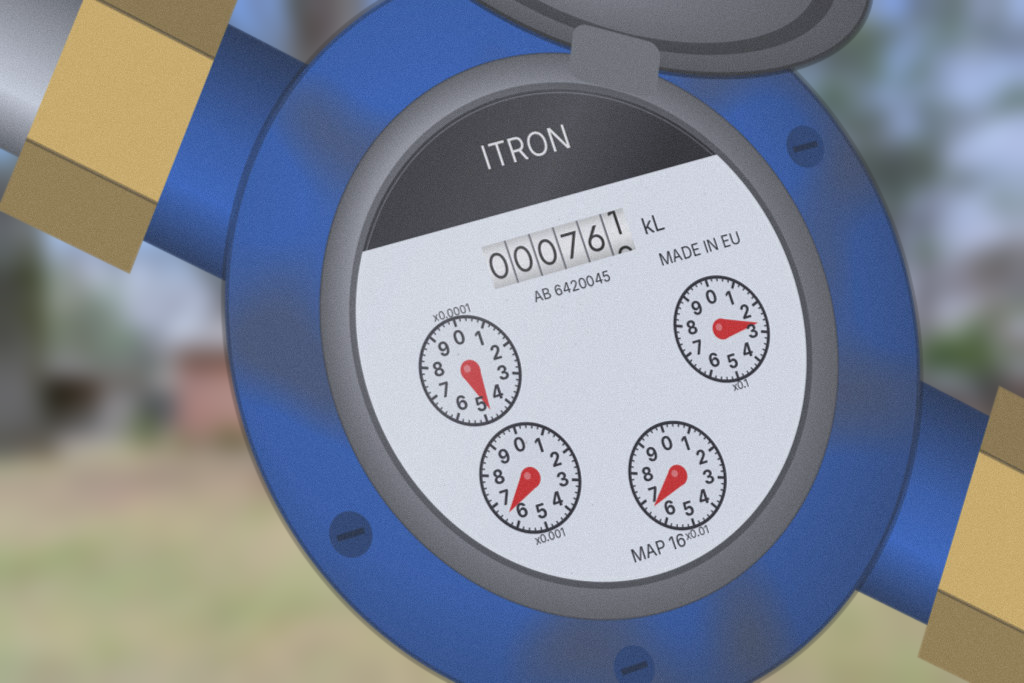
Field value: 761.2664 kL
